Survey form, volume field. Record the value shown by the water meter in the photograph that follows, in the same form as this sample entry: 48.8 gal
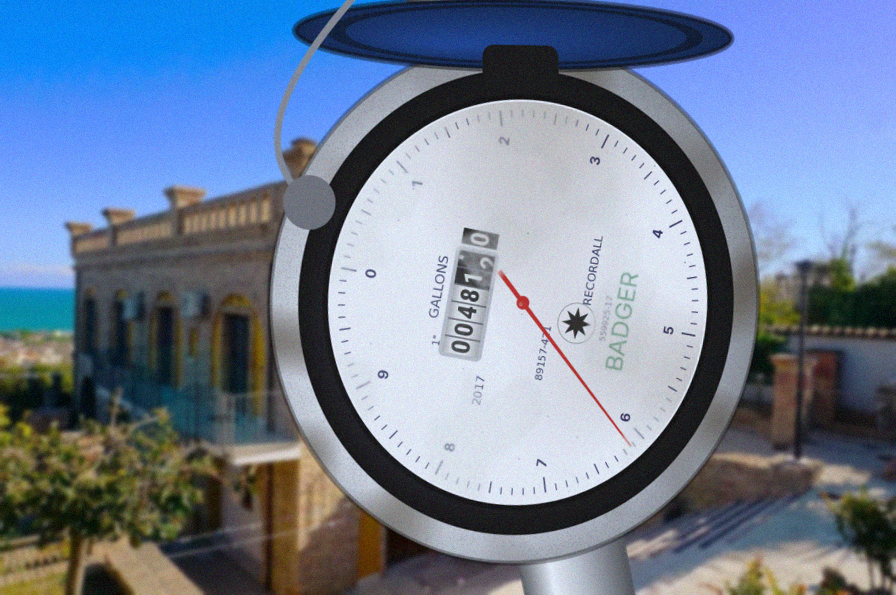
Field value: 48116.1 gal
